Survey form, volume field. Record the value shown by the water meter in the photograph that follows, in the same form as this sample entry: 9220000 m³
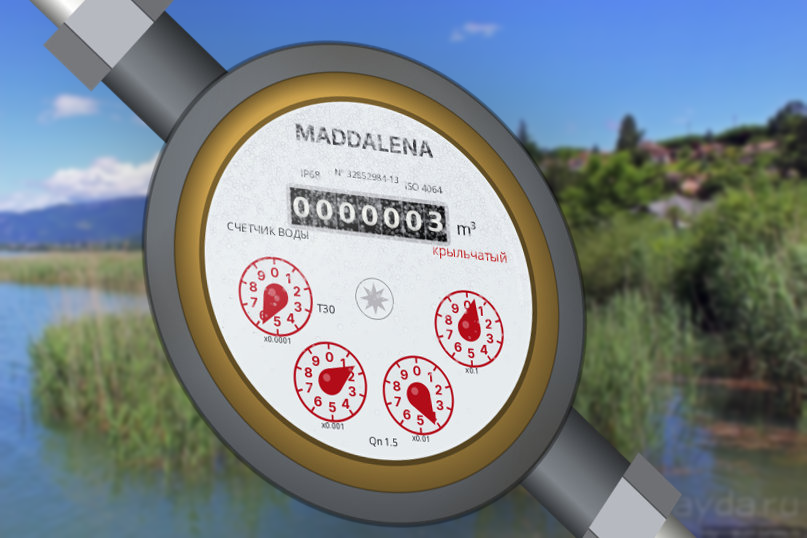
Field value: 3.0415 m³
